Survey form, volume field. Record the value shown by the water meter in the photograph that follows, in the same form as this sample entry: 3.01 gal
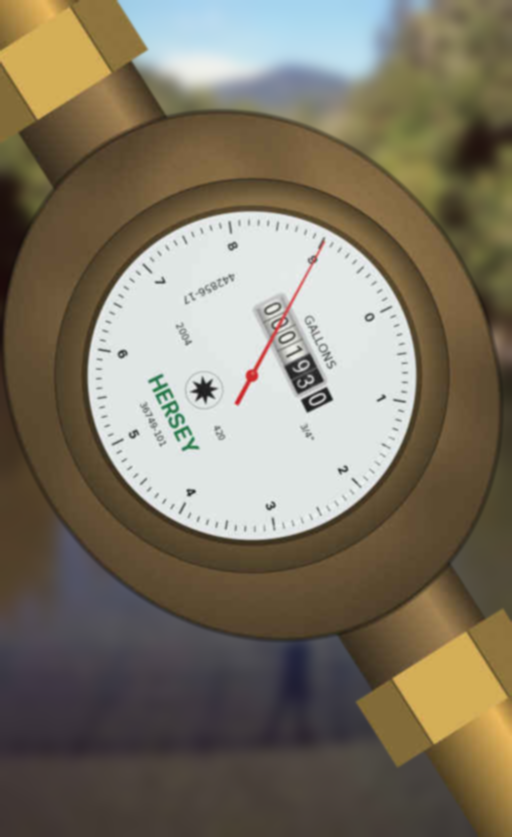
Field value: 1929.0 gal
